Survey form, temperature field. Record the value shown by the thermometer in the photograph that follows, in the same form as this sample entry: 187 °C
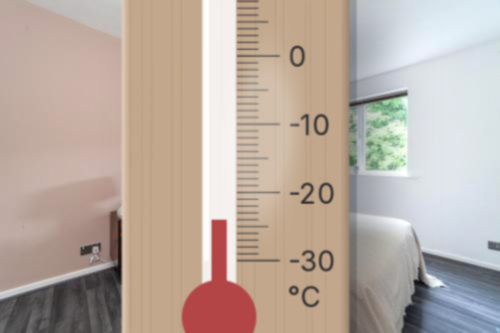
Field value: -24 °C
